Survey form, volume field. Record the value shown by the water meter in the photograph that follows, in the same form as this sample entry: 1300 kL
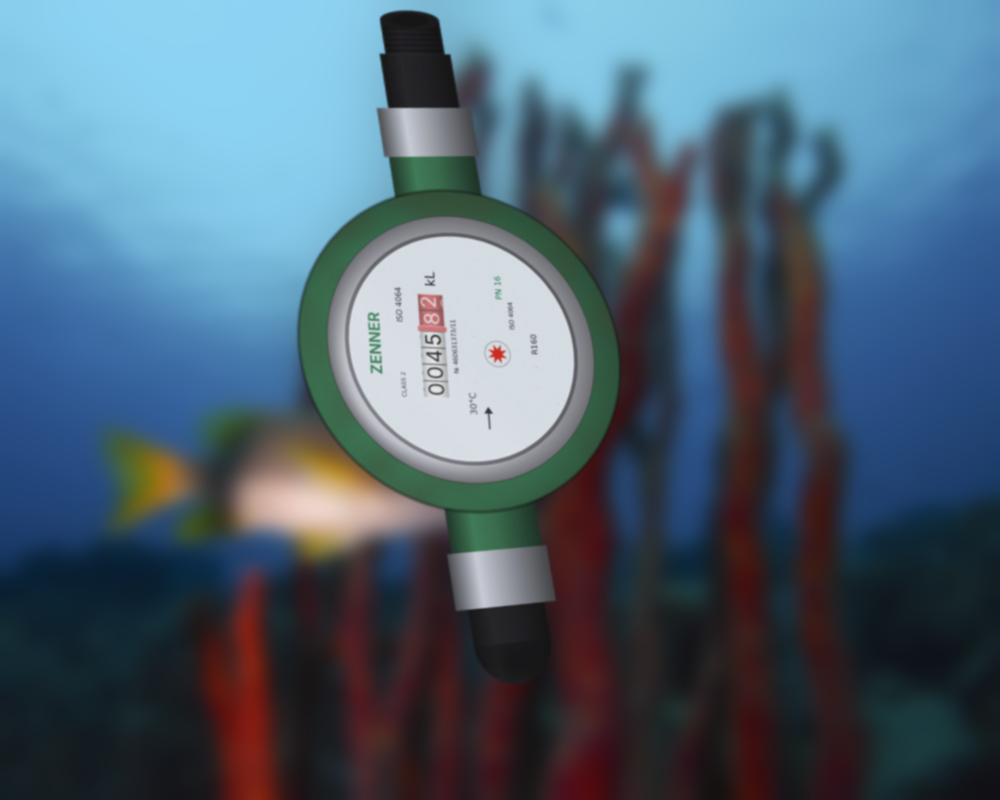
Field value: 45.82 kL
